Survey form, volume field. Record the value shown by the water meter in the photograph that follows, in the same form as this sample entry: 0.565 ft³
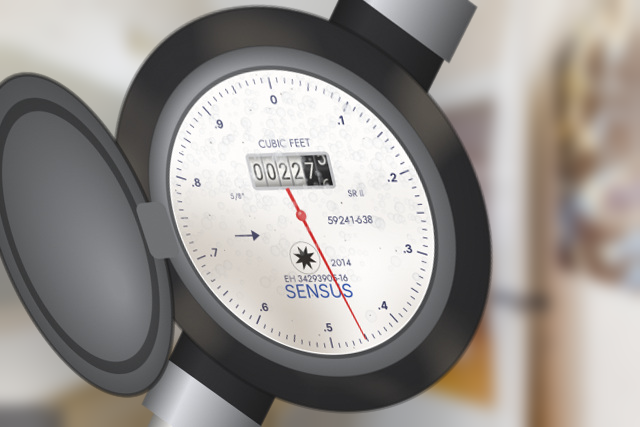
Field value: 2275.45 ft³
